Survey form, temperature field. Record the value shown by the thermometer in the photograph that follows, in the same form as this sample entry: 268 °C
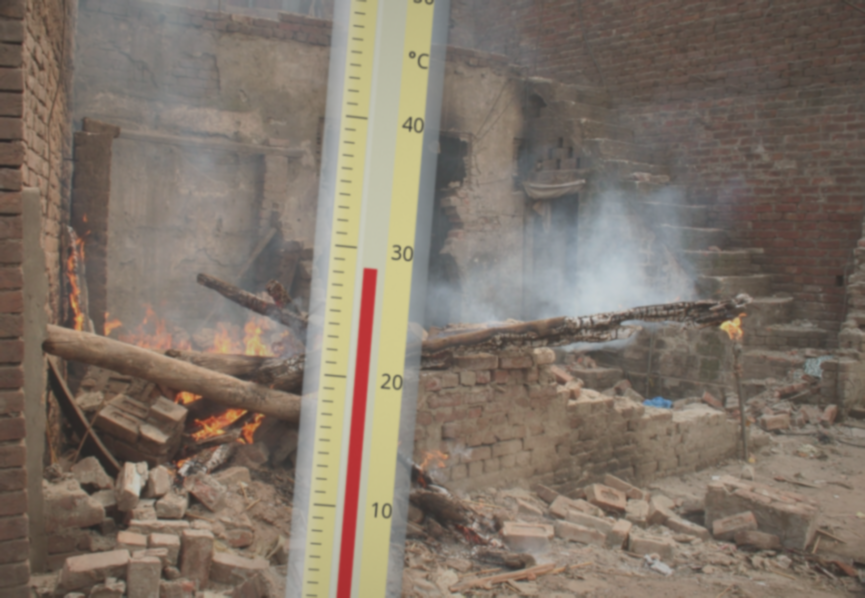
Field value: 28.5 °C
